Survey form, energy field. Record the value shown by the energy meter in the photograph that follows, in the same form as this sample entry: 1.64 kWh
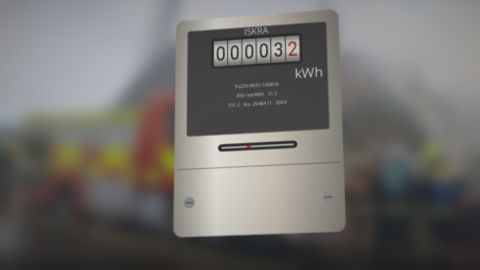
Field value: 3.2 kWh
